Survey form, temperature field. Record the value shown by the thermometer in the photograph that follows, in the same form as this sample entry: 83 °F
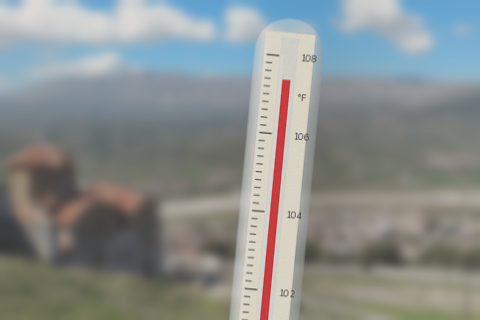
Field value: 107.4 °F
